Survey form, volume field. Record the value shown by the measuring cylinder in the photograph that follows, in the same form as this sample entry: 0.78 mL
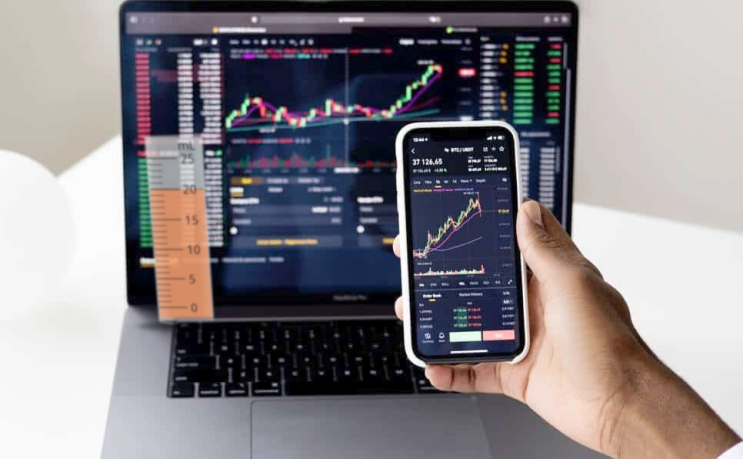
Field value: 20 mL
